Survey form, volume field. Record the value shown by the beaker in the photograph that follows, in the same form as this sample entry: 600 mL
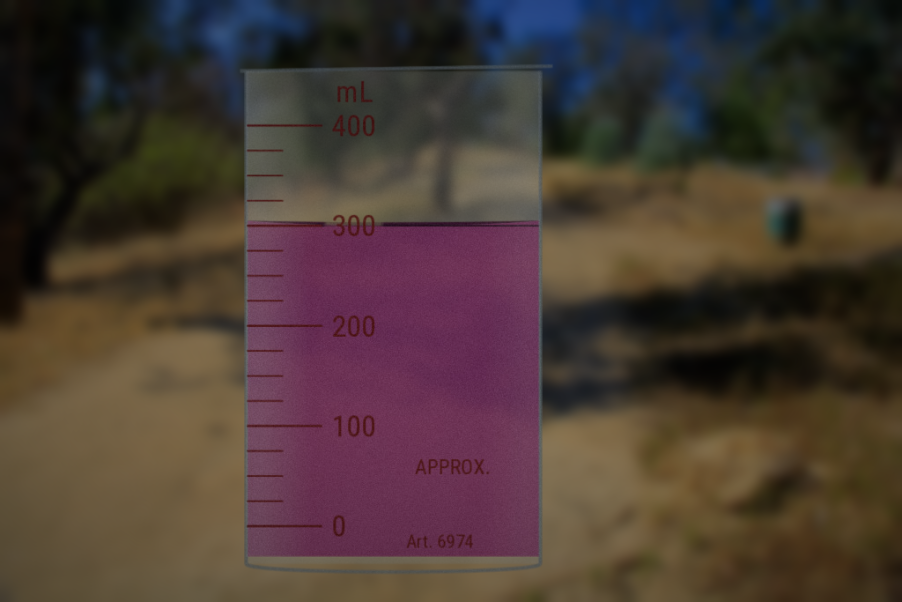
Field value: 300 mL
